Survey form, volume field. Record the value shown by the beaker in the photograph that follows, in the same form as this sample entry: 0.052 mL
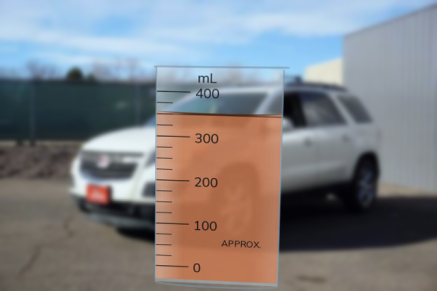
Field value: 350 mL
